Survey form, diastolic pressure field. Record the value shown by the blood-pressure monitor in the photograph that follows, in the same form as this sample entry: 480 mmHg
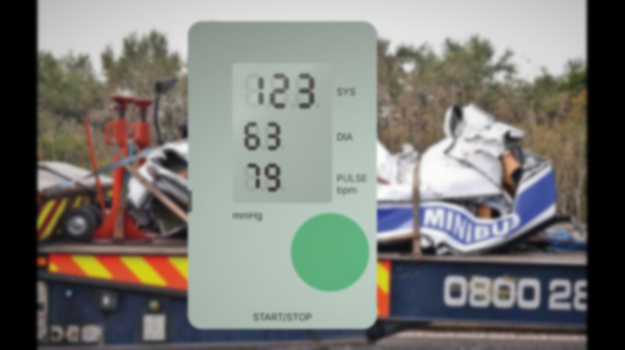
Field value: 63 mmHg
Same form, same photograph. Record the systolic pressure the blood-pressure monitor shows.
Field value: 123 mmHg
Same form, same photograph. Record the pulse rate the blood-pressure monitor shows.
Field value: 79 bpm
